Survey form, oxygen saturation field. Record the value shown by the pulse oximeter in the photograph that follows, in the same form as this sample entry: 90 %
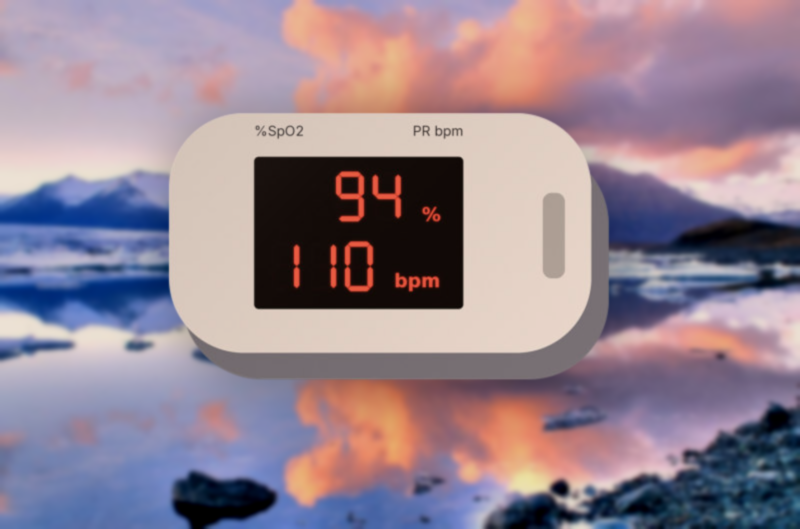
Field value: 94 %
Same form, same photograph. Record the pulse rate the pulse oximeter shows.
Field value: 110 bpm
